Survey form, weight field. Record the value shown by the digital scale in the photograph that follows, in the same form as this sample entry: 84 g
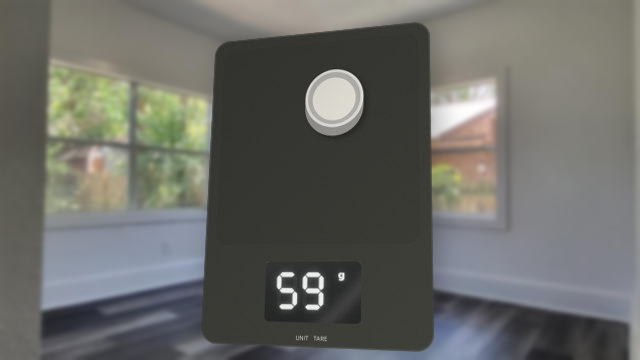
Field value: 59 g
